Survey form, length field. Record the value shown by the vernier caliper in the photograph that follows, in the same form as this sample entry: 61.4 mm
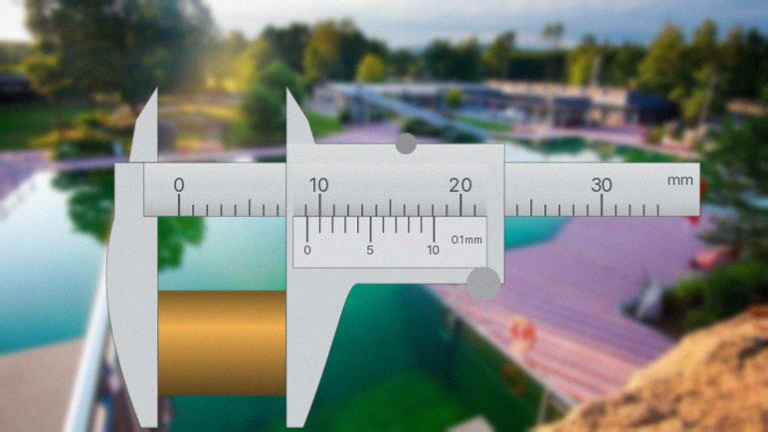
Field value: 9.1 mm
